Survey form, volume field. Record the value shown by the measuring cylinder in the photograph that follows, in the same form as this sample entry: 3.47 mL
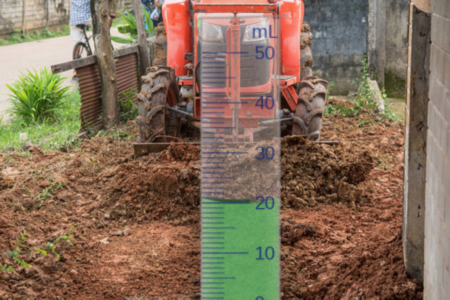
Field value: 20 mL
